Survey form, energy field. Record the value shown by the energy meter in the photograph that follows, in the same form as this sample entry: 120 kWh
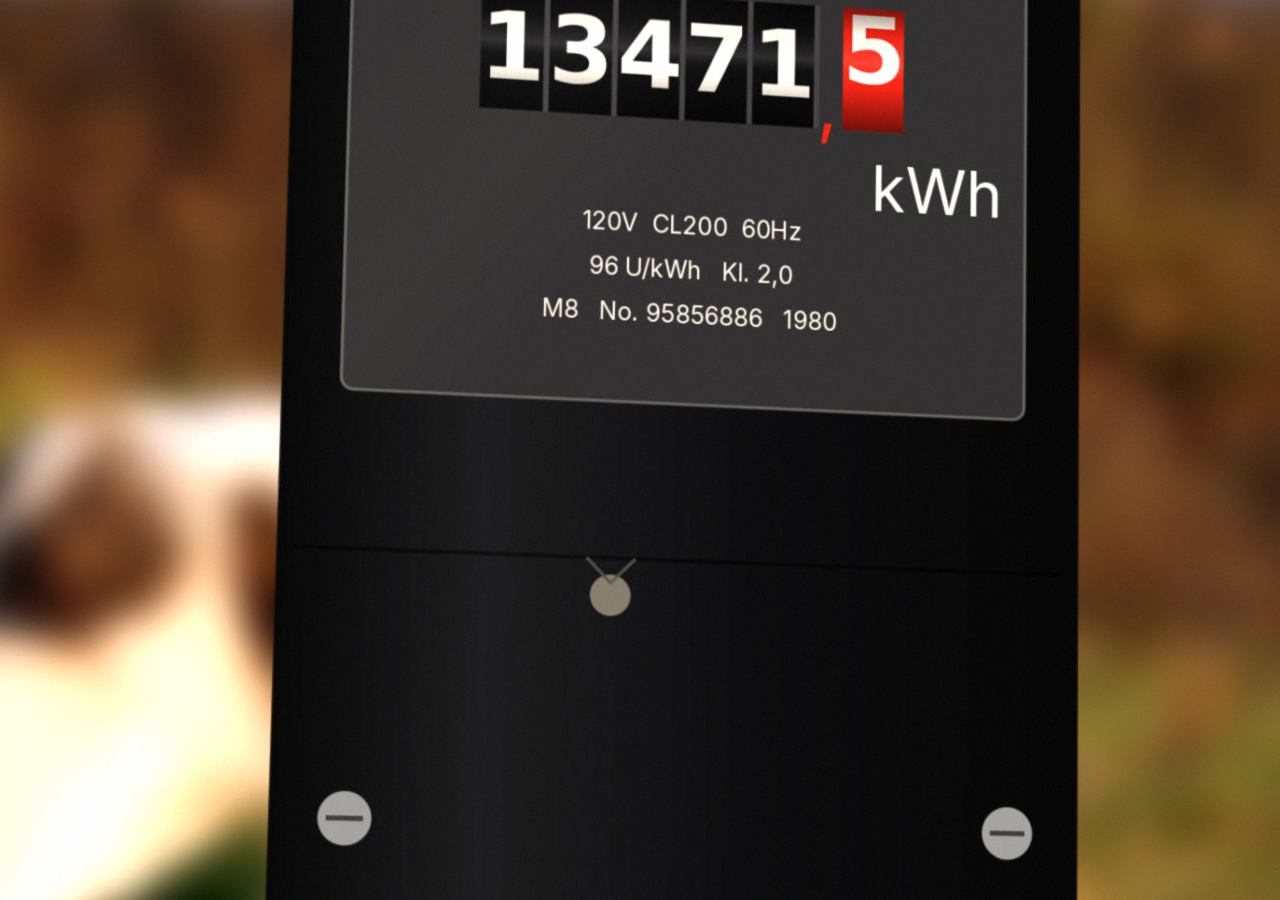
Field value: 13471.5 kWh
